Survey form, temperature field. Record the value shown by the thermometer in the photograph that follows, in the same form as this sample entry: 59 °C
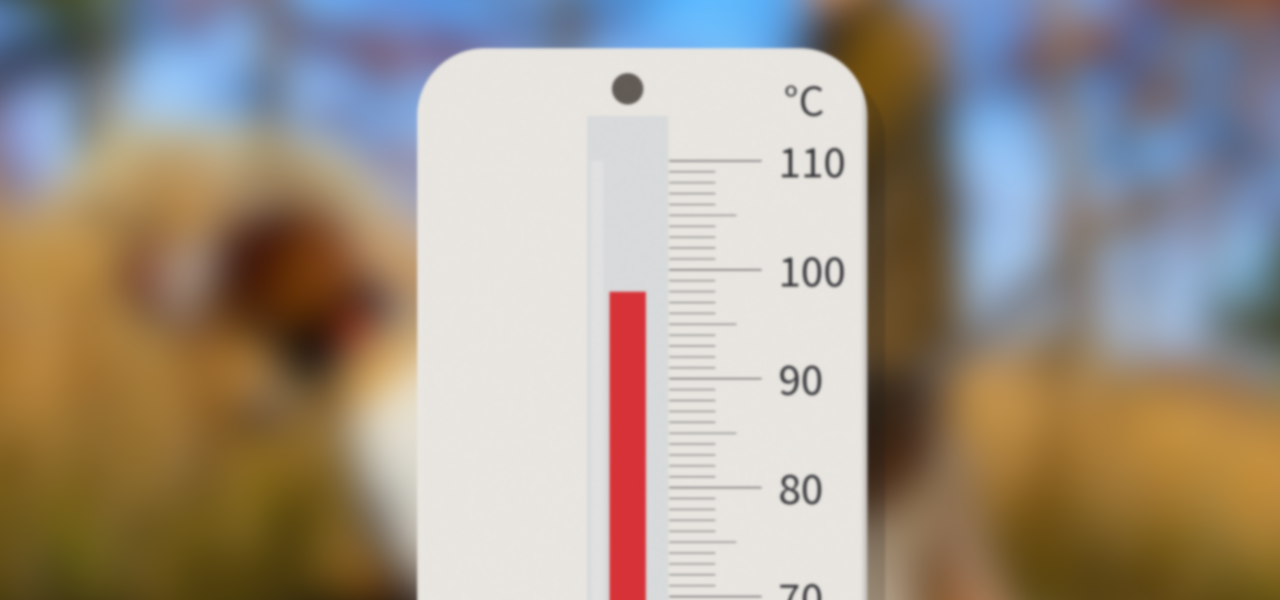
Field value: 98 °C
